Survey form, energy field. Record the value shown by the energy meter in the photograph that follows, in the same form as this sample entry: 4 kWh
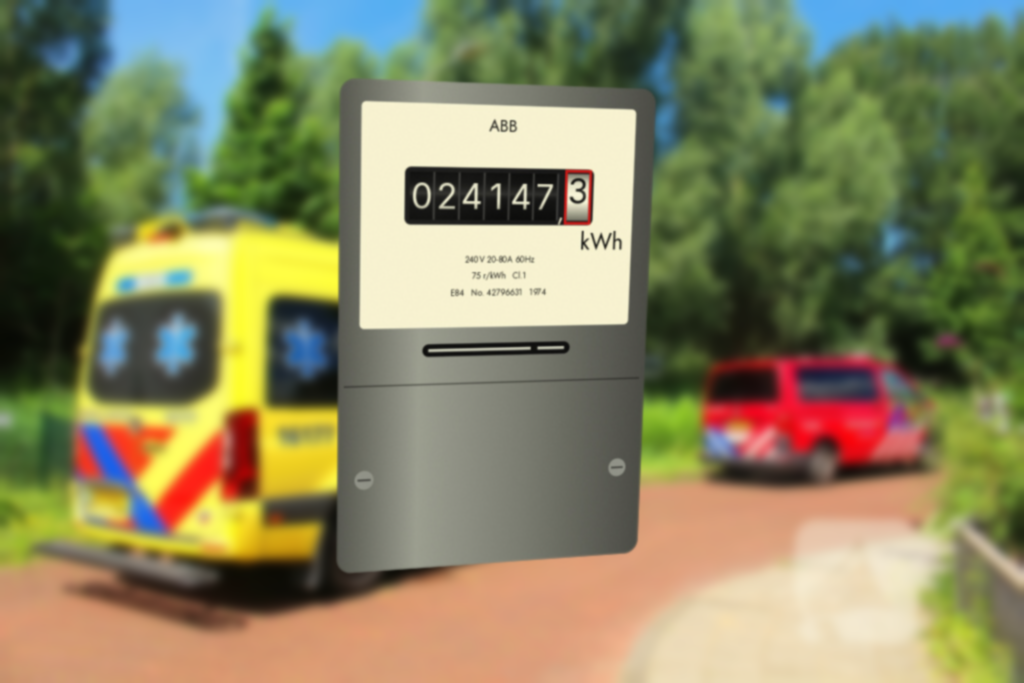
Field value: 24147.3 kWh
